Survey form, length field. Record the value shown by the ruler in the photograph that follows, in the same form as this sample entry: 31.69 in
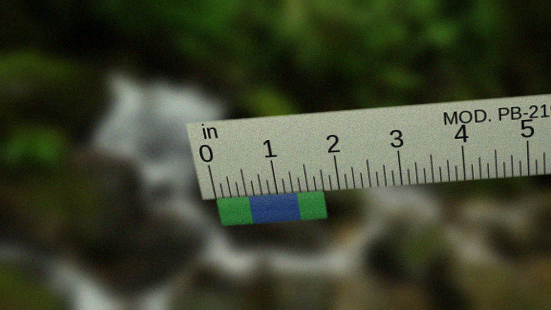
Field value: 1.75 in
